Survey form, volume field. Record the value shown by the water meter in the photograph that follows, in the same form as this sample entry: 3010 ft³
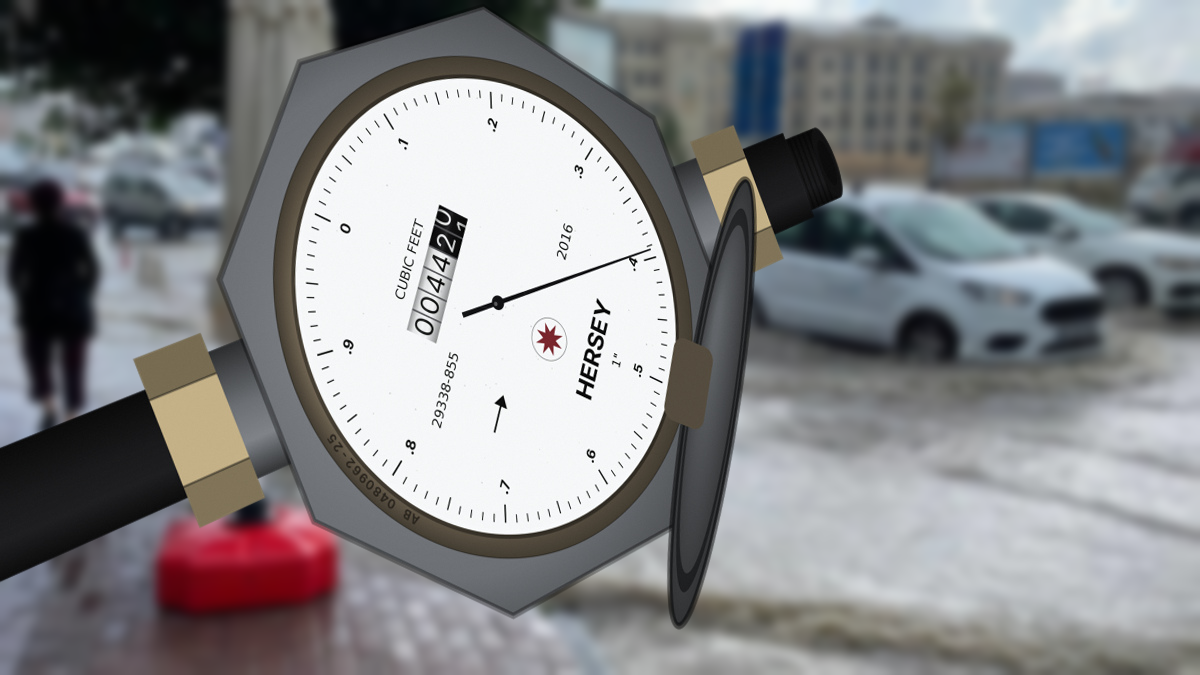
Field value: 4420.39 ft³
